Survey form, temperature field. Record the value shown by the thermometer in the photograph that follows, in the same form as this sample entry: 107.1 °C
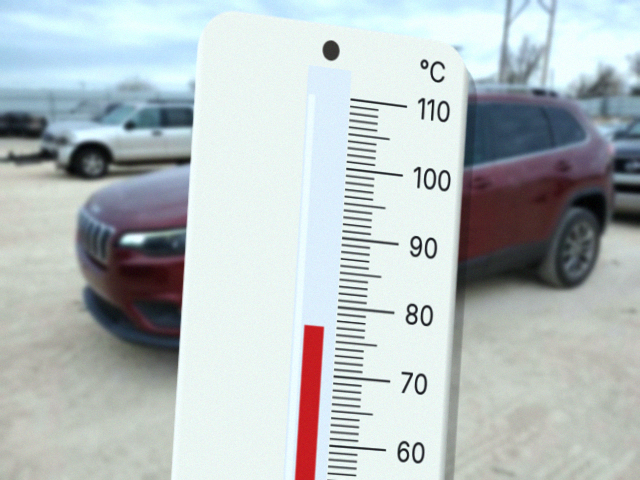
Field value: 77 °C
